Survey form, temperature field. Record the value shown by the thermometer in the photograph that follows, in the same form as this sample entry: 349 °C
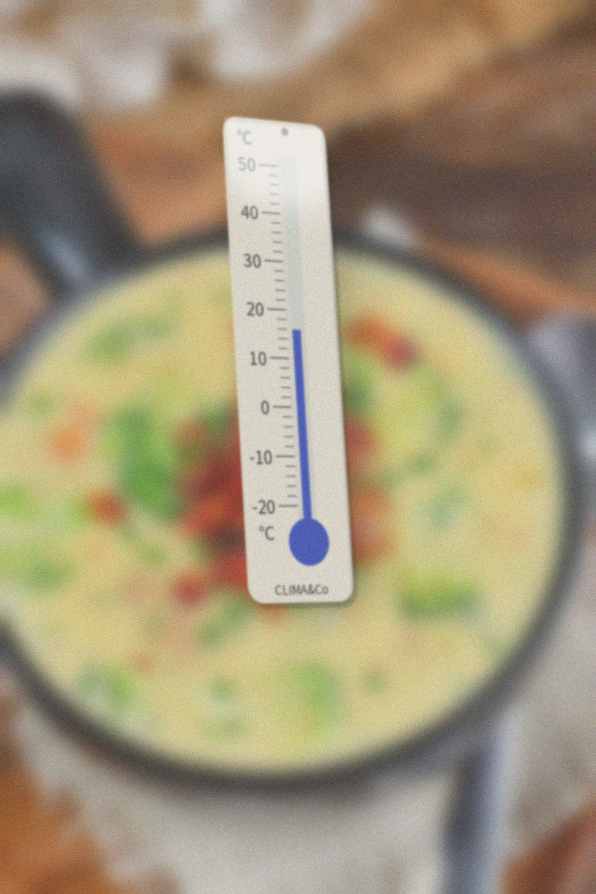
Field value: 16 °C
